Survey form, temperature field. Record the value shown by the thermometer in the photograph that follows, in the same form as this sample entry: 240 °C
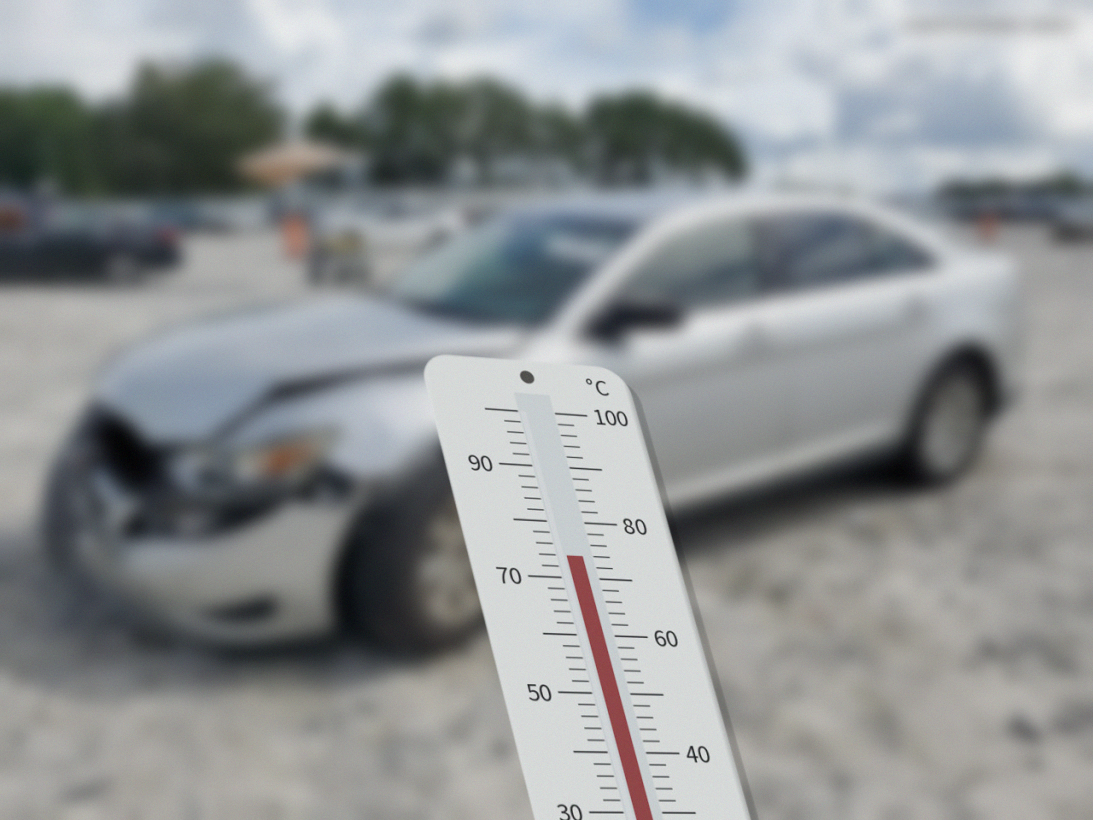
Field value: 74 °C
